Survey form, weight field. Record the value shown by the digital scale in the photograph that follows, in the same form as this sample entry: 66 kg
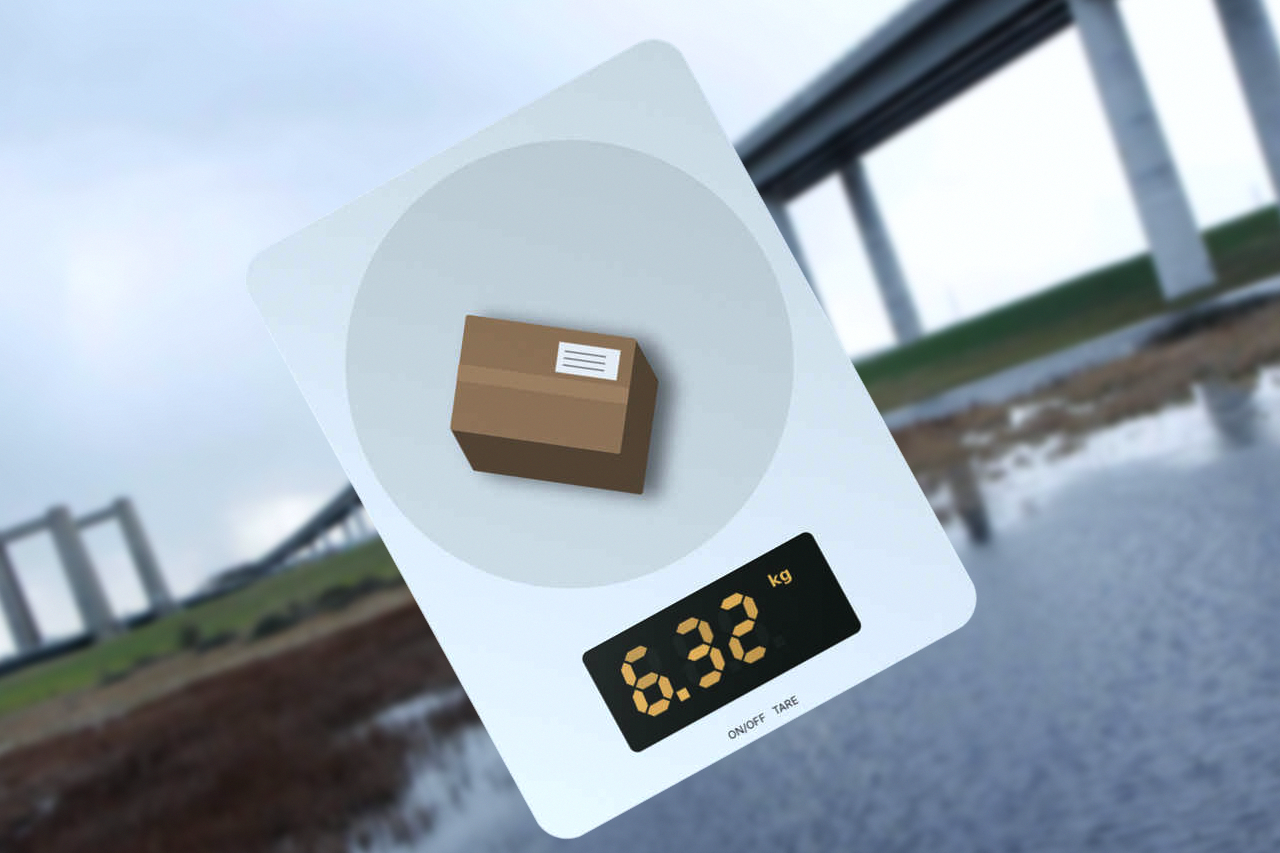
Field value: 6.32 kg
